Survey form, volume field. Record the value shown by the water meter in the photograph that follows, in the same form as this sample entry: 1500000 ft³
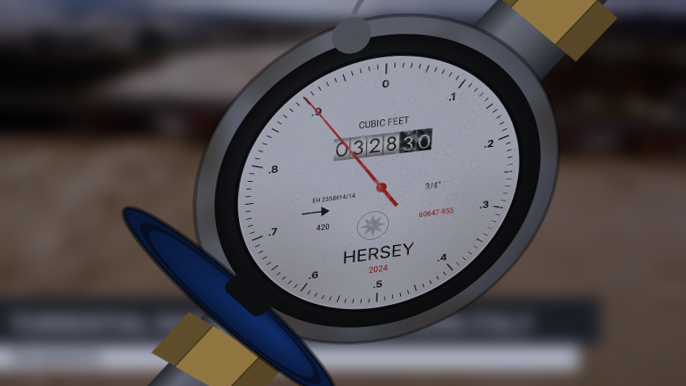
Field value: 32829.90 ft³
